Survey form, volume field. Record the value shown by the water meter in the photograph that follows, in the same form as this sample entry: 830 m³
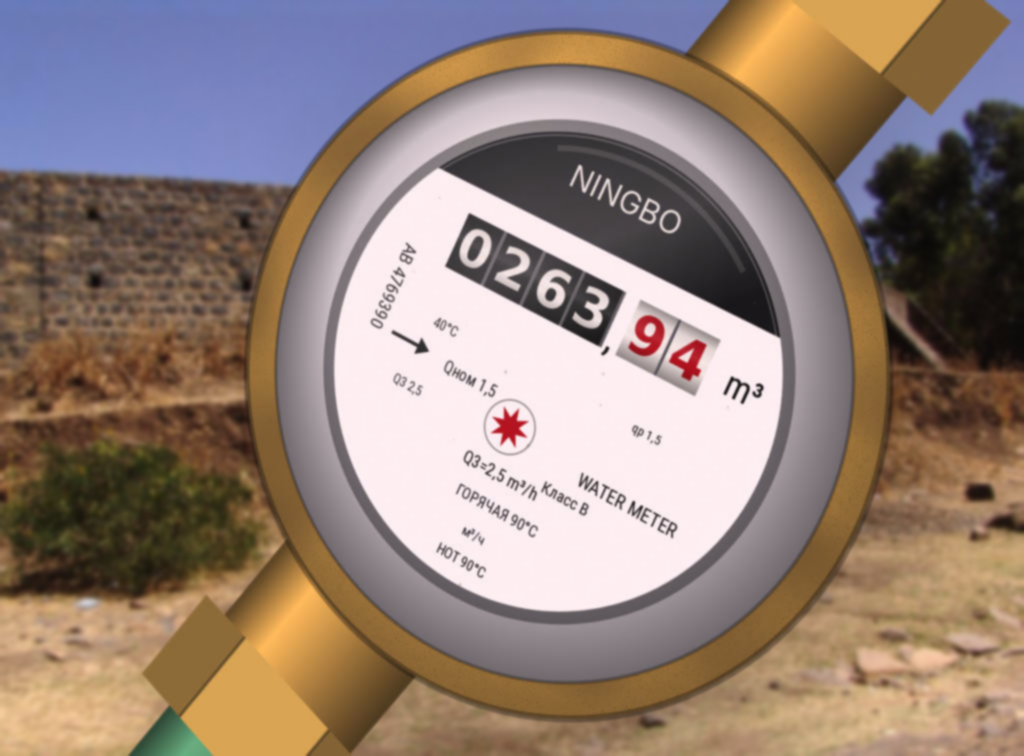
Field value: 263.94 m³
